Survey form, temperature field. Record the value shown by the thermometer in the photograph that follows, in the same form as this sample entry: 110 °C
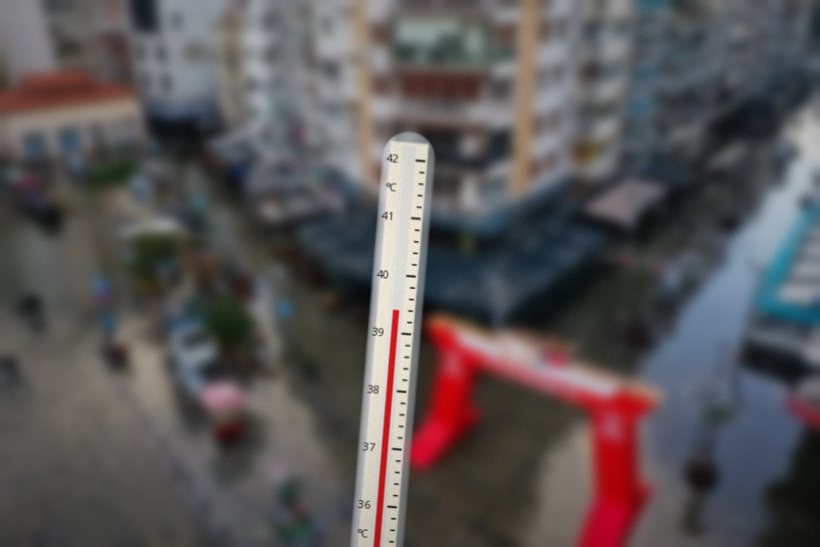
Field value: 39.4 °C
